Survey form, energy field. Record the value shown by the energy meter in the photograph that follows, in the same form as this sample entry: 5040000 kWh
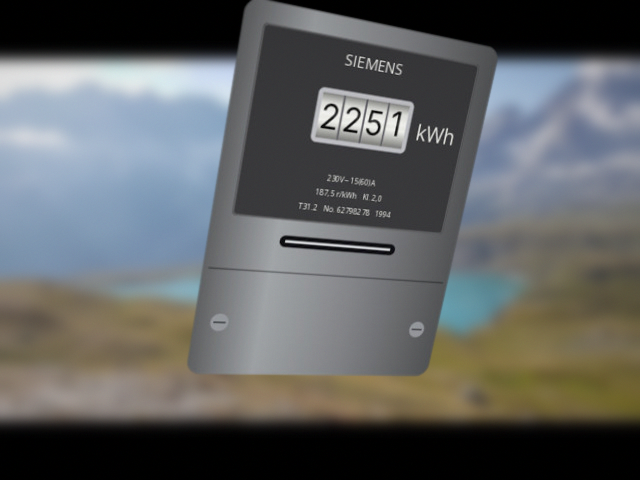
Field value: 2251 kWh
